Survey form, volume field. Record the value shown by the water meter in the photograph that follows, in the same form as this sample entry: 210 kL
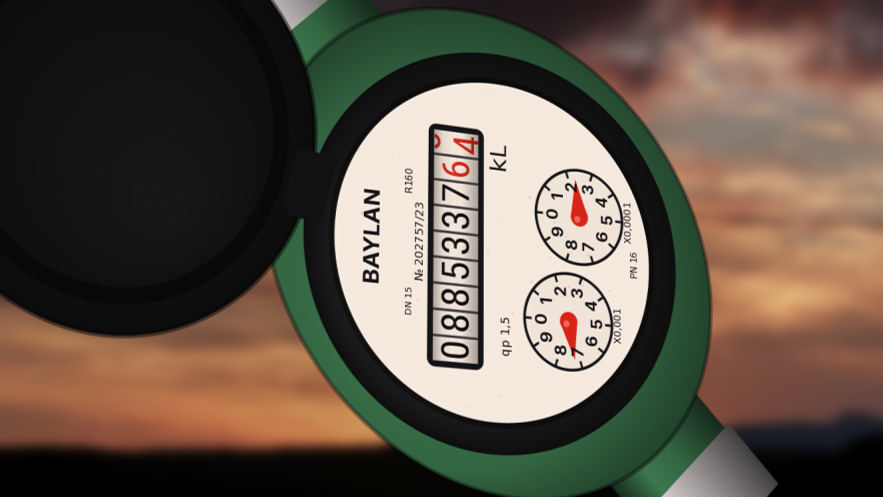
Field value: 885337.6372 kL
